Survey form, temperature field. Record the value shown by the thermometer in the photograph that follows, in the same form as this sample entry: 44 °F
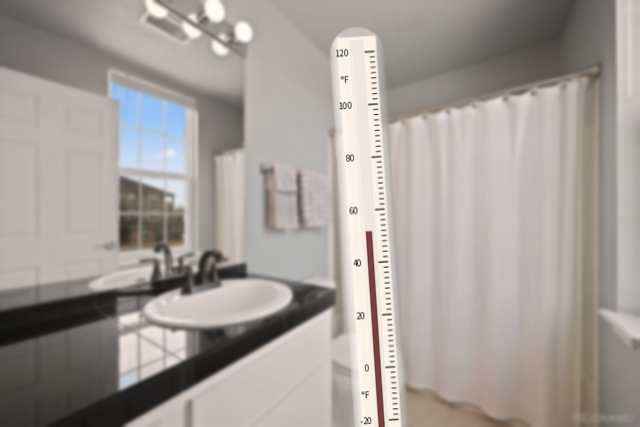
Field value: 52 °F
